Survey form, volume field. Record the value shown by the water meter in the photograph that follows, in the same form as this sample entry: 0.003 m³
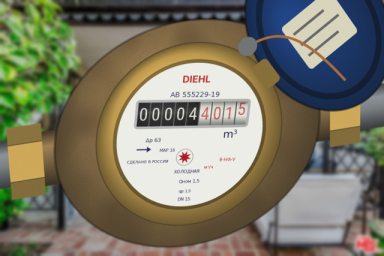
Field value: 4.4015 m³
